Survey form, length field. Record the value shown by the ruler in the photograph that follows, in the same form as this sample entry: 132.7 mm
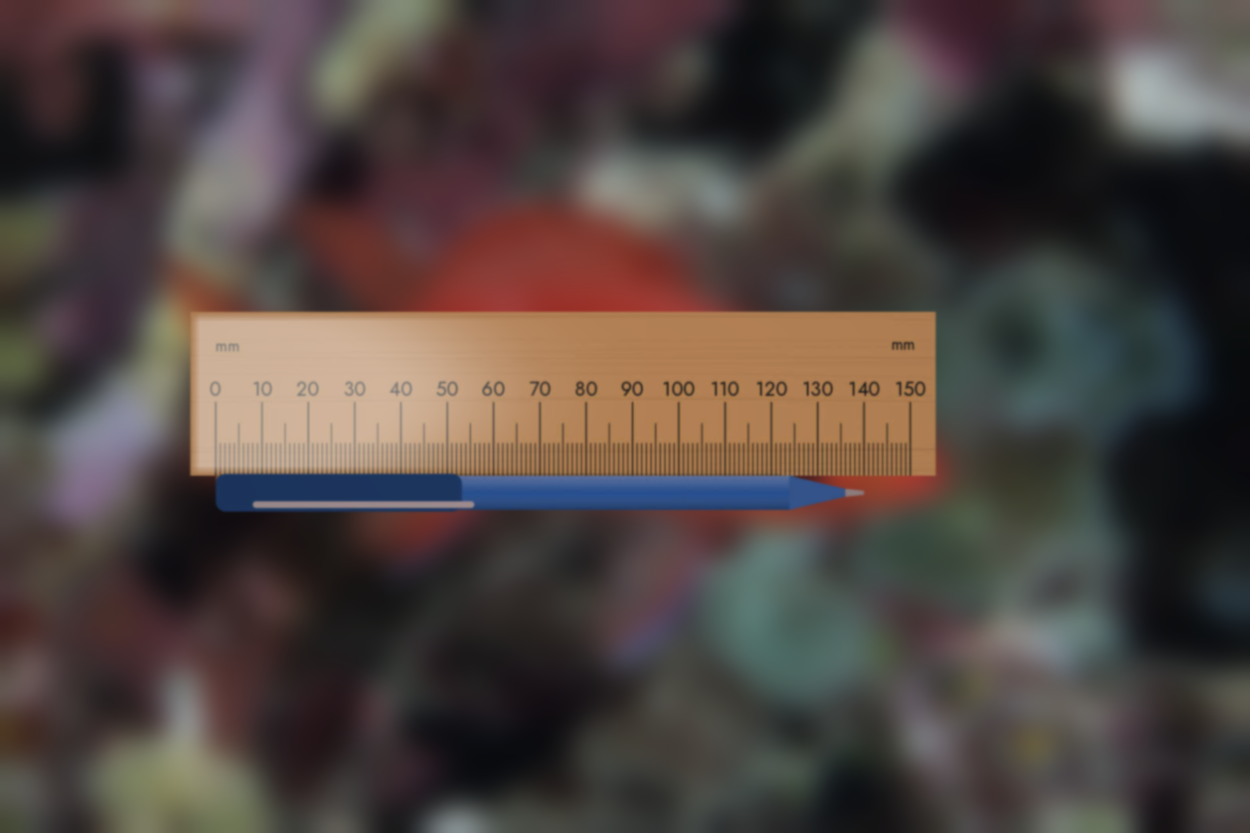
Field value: 140 mm
